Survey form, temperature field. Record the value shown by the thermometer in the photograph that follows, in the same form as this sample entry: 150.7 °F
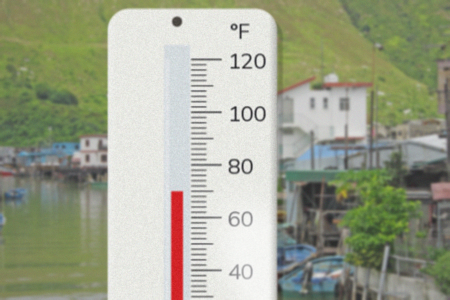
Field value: 70 °F
